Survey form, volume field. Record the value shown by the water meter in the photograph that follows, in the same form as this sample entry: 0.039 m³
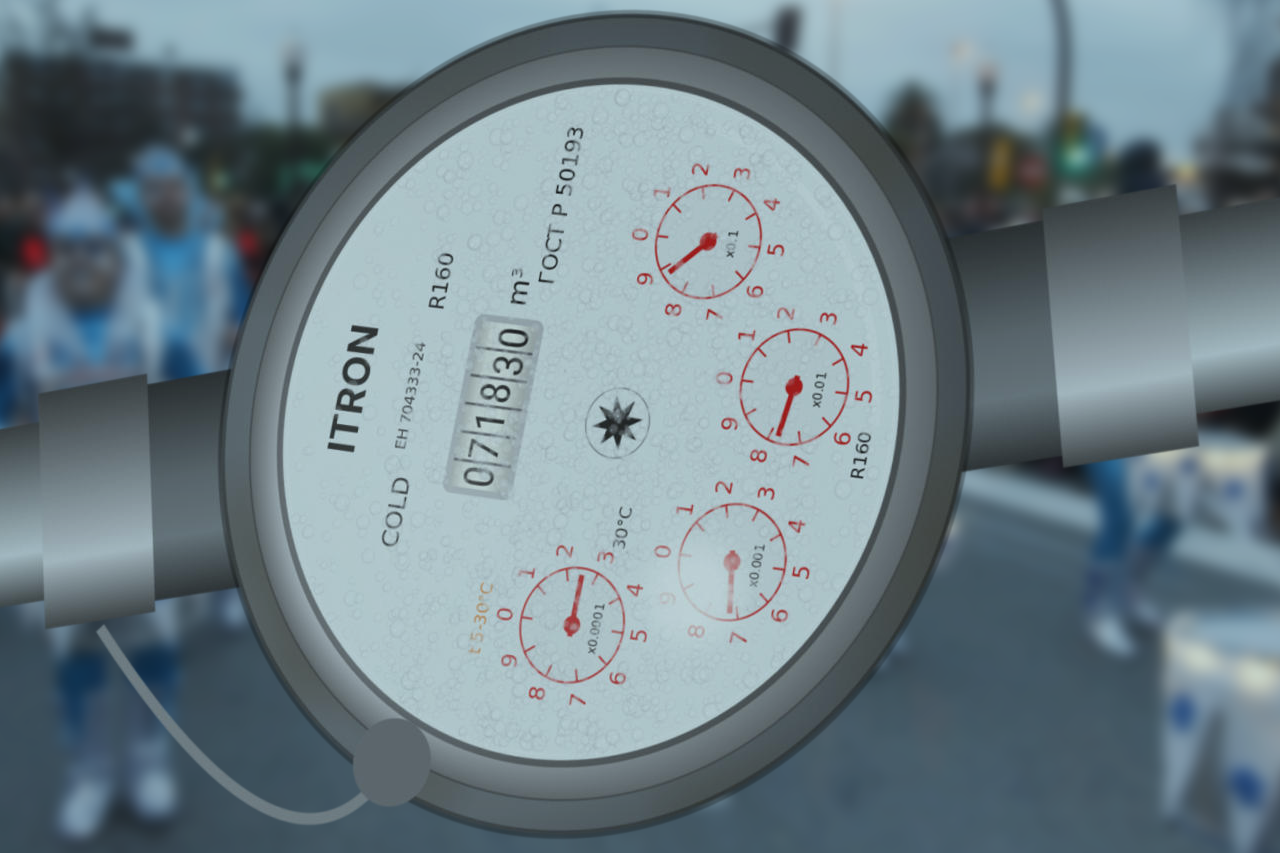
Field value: 71829.8772 m³
